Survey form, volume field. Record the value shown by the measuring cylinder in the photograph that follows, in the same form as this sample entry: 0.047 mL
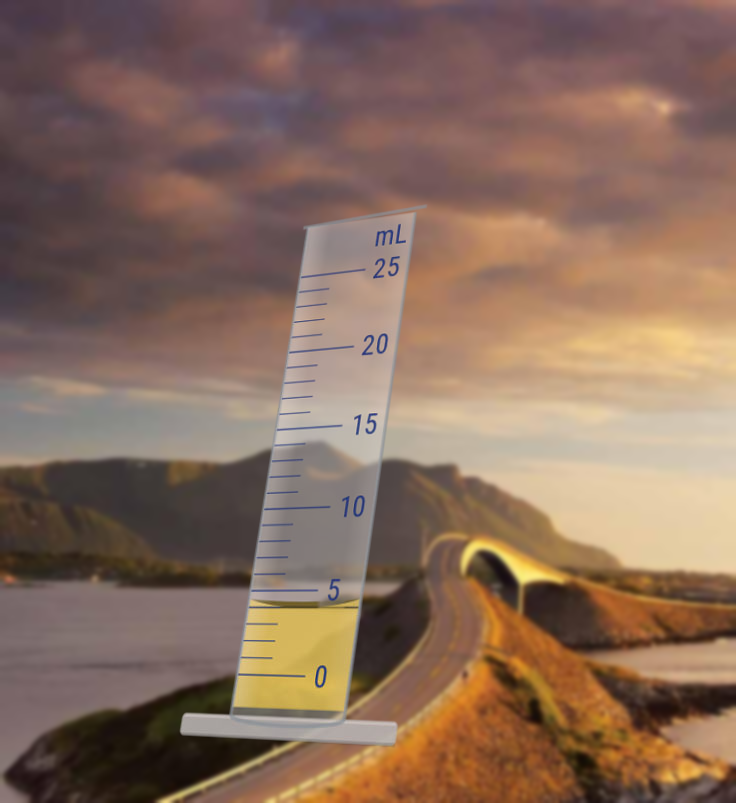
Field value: 4 mL
